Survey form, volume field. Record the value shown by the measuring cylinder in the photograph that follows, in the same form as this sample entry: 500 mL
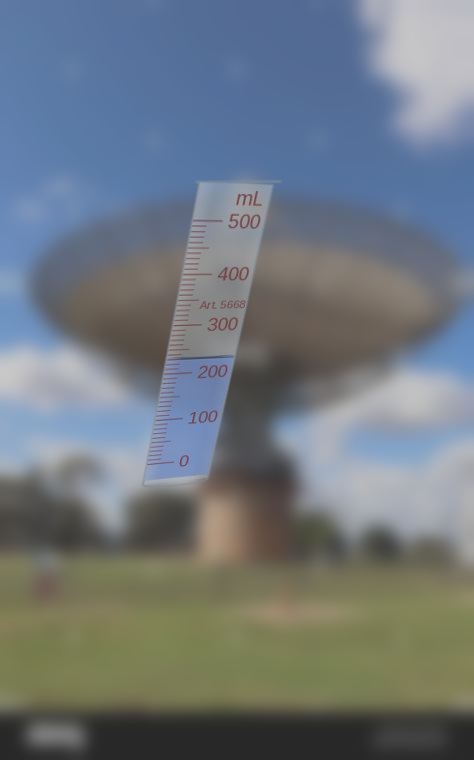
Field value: 230 mL
